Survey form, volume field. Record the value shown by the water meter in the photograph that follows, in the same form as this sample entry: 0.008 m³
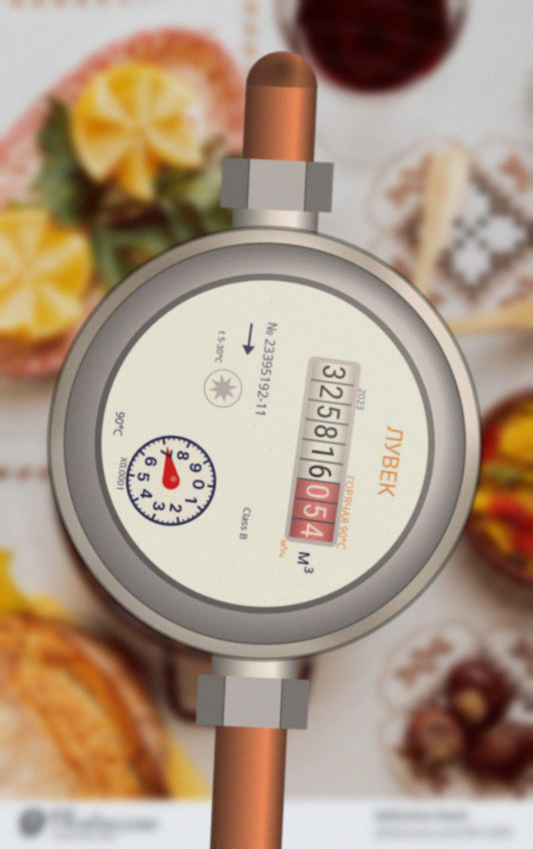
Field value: 325816.0547 m³
